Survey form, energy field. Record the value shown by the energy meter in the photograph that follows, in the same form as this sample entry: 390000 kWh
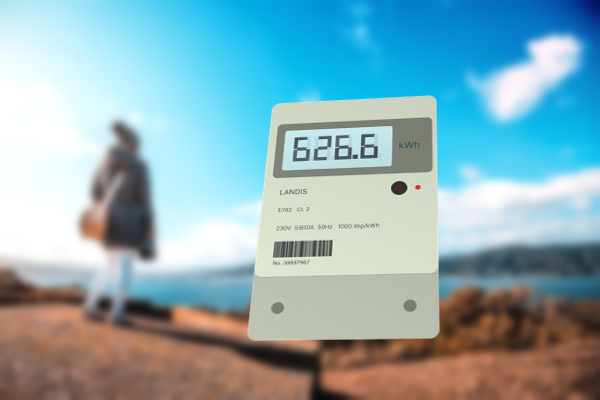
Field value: 626.6 kWh
